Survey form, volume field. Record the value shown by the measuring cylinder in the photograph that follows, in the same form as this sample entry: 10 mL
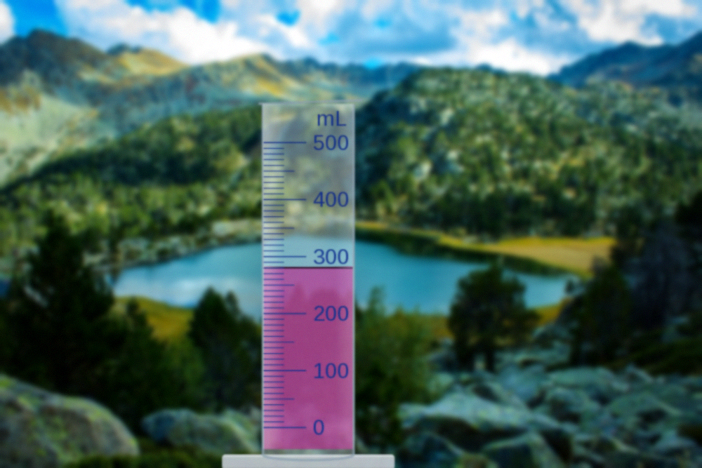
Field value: 280 mL
